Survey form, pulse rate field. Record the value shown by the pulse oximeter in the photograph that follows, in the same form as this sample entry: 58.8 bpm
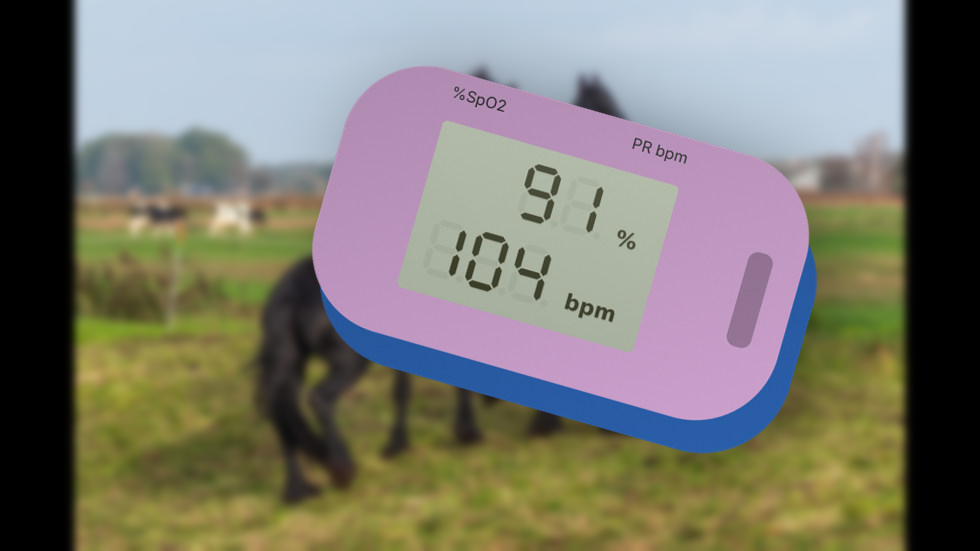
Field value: 104 bpm
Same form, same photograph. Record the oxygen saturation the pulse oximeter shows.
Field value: 91 %
